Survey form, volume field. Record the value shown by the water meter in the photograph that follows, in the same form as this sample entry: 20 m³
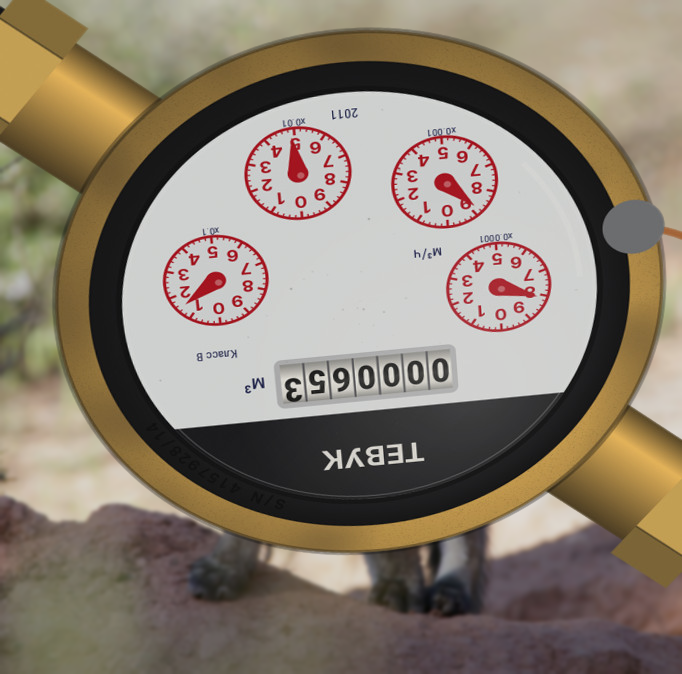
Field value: 653.1488 m³
